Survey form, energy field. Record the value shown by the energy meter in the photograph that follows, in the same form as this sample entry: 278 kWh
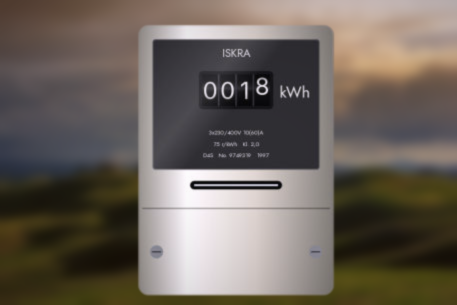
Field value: 18 kWh
